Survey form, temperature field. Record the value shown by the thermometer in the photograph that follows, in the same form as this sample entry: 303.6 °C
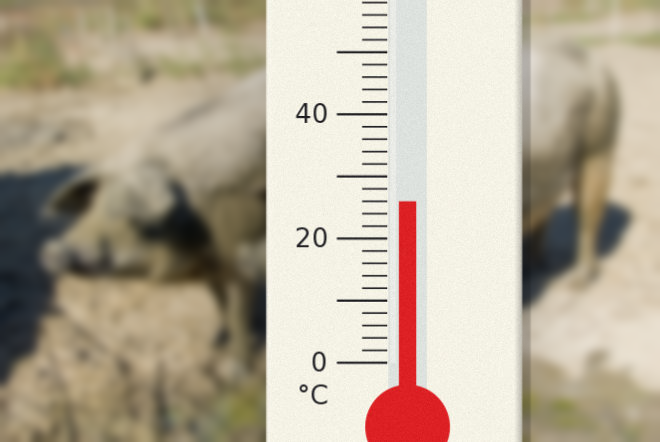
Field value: 26 °C
